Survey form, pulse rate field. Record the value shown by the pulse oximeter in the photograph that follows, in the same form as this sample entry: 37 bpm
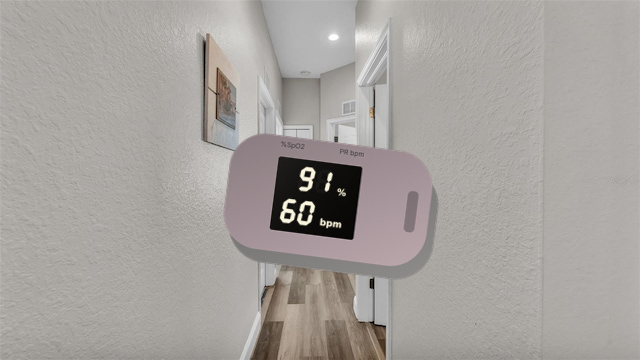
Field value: 60 bpm
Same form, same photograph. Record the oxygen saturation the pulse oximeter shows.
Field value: 91 %
